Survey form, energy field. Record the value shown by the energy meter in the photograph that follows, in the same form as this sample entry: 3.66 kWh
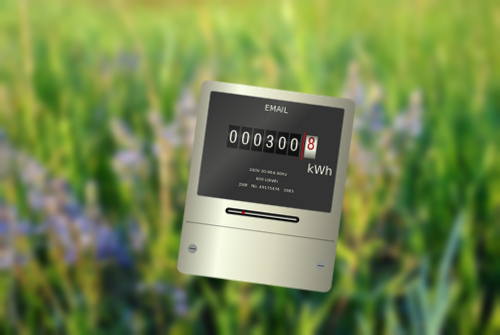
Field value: 300.8 kWh
